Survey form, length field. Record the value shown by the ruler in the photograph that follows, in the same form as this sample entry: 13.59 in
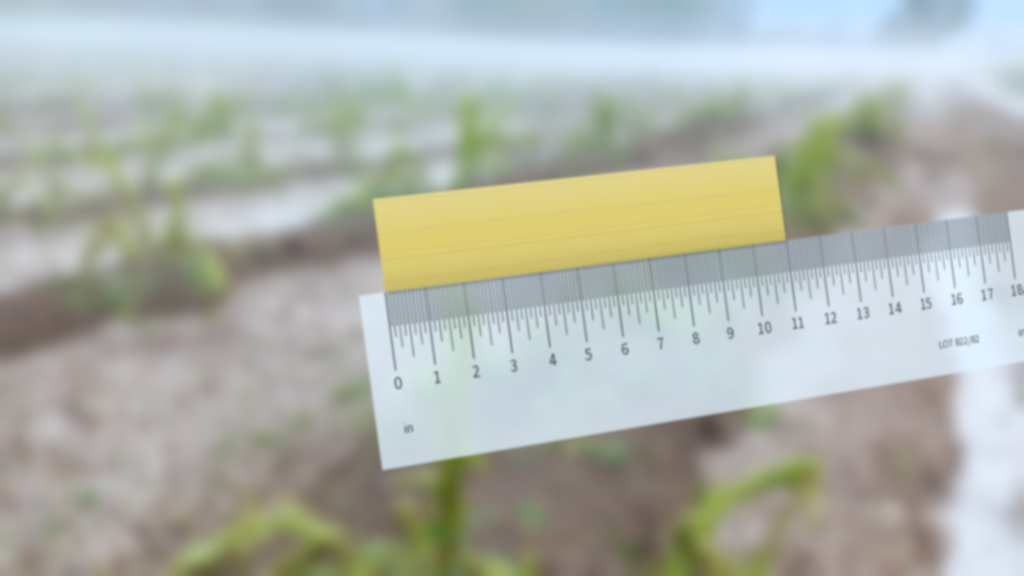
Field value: 11 in
